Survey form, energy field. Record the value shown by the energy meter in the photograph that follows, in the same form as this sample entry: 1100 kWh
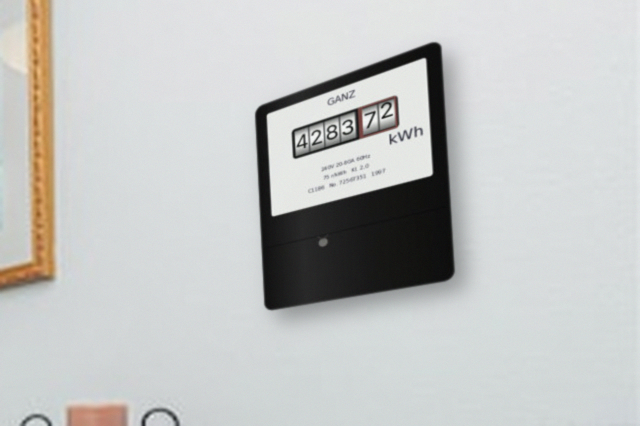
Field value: 4283.72 kWh
